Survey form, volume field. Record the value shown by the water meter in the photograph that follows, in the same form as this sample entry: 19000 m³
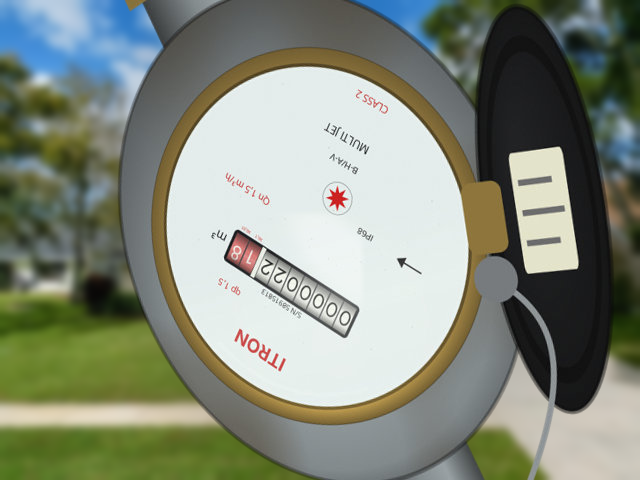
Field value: 22.18 m³
